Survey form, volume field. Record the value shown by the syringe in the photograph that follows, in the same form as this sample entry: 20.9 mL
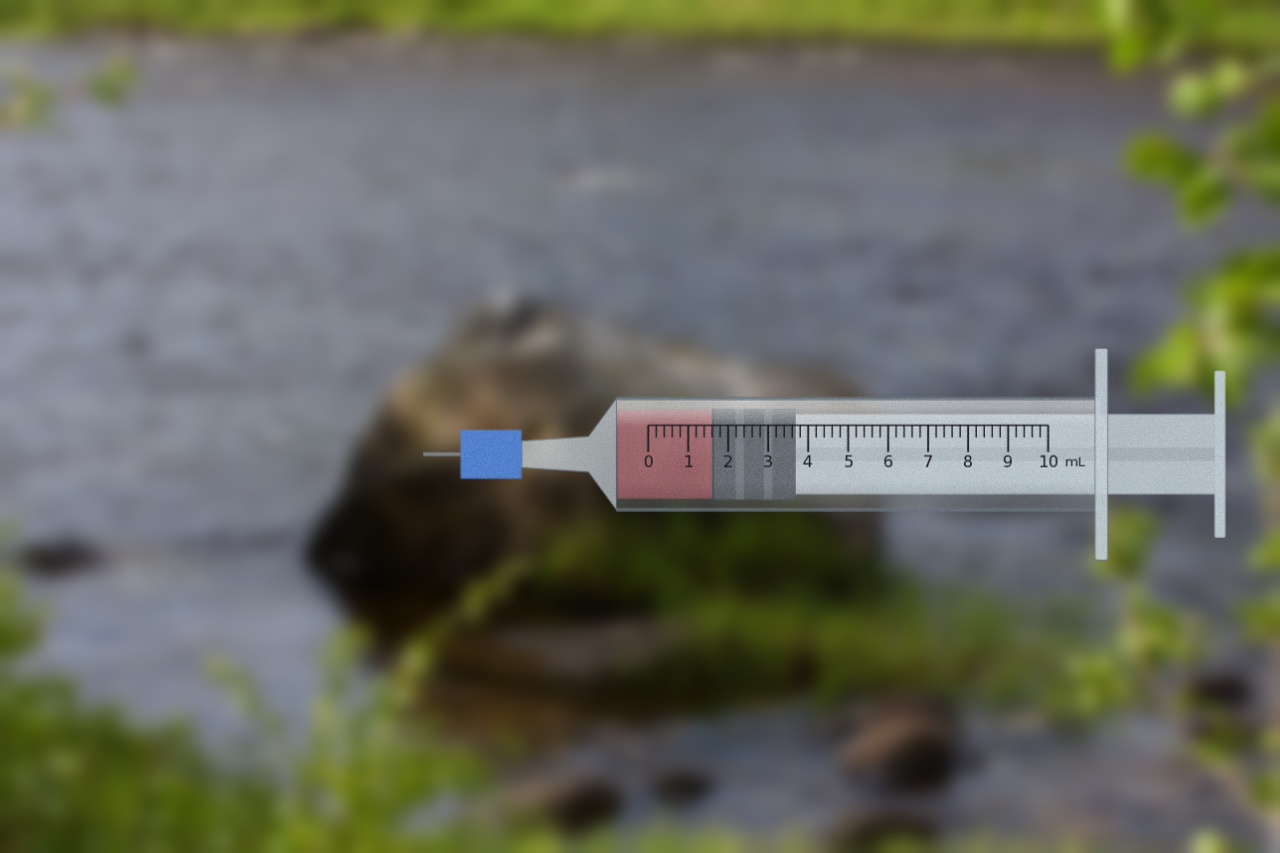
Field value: 1.6 mL
